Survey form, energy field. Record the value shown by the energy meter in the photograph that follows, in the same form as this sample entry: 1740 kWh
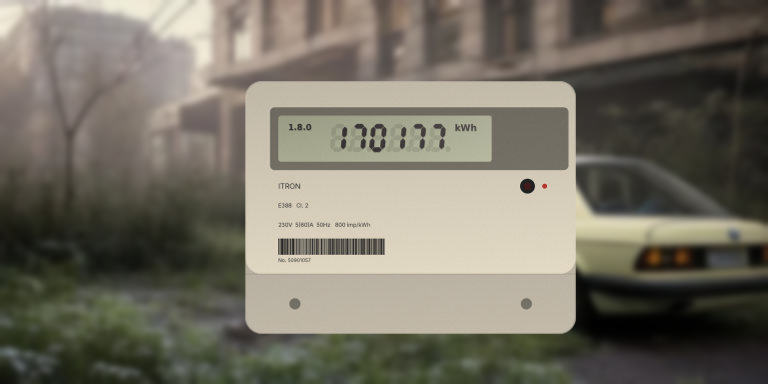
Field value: 170177 kWh
